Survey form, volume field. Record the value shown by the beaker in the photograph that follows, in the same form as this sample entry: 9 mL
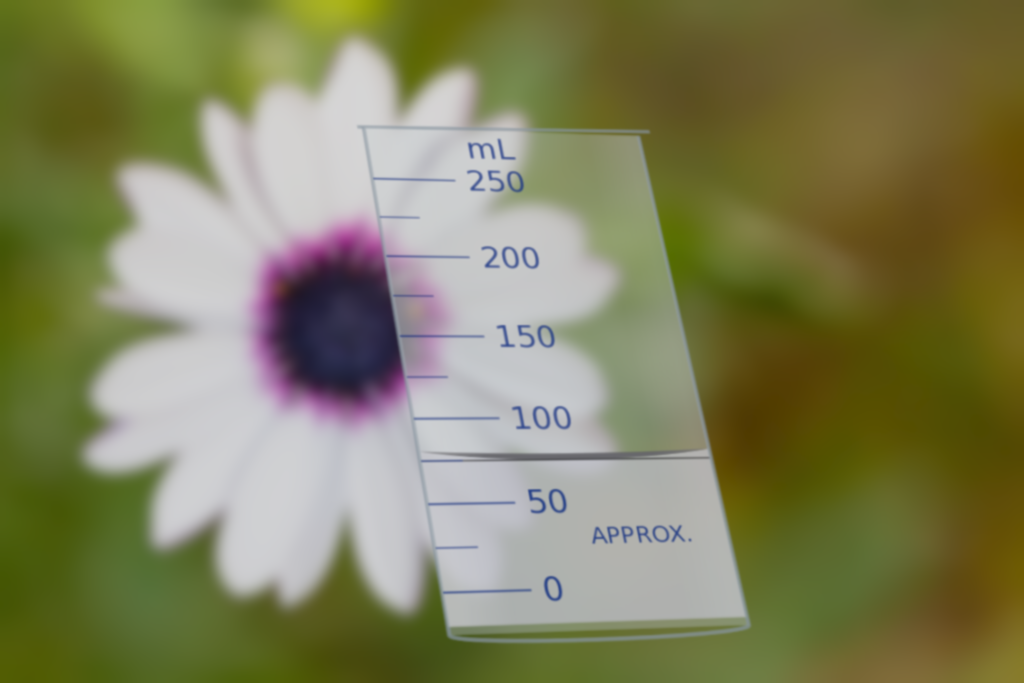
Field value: 75 mL
